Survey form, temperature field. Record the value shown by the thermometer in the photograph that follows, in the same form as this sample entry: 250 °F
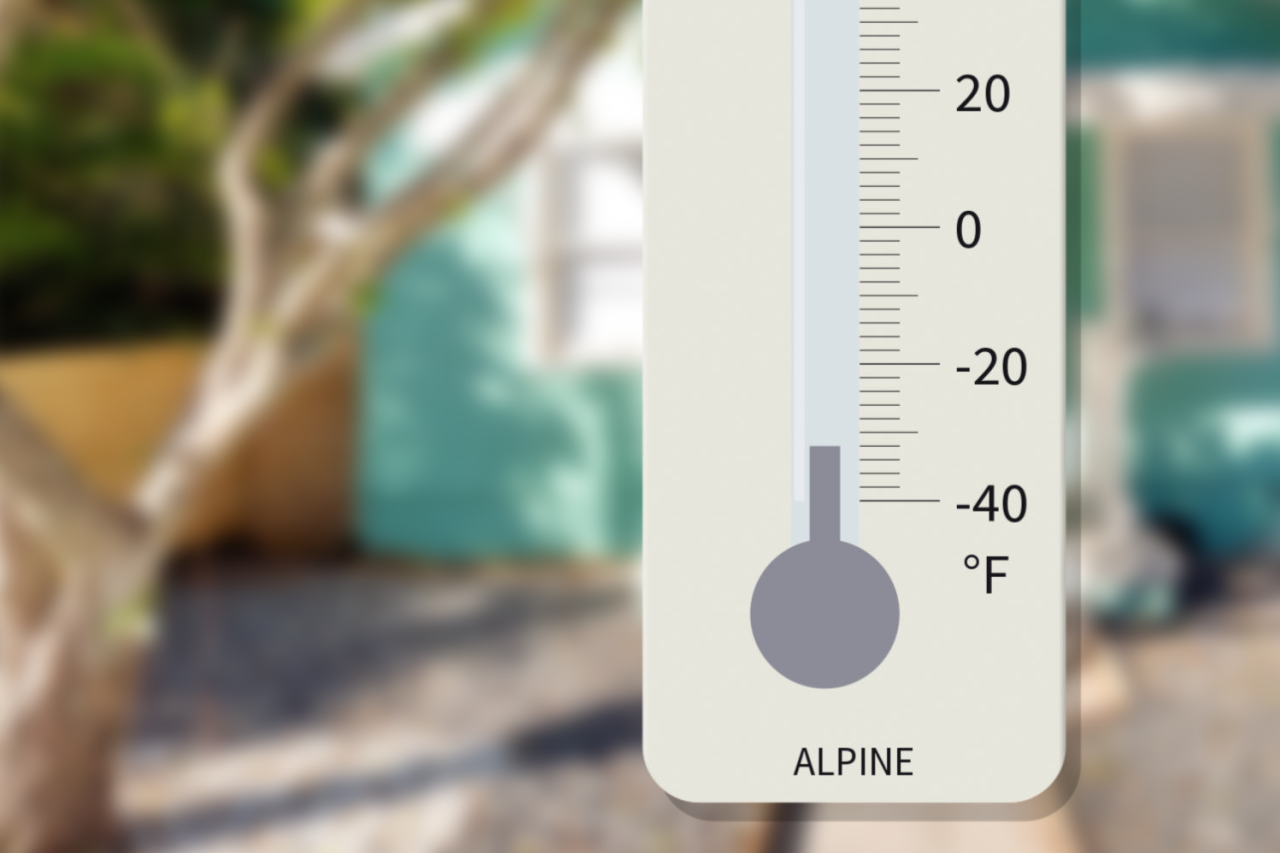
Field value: -32 °F
